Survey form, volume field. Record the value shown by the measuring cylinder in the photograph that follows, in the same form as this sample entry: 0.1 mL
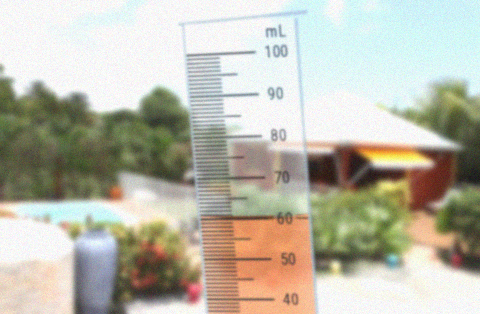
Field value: 60 mL
